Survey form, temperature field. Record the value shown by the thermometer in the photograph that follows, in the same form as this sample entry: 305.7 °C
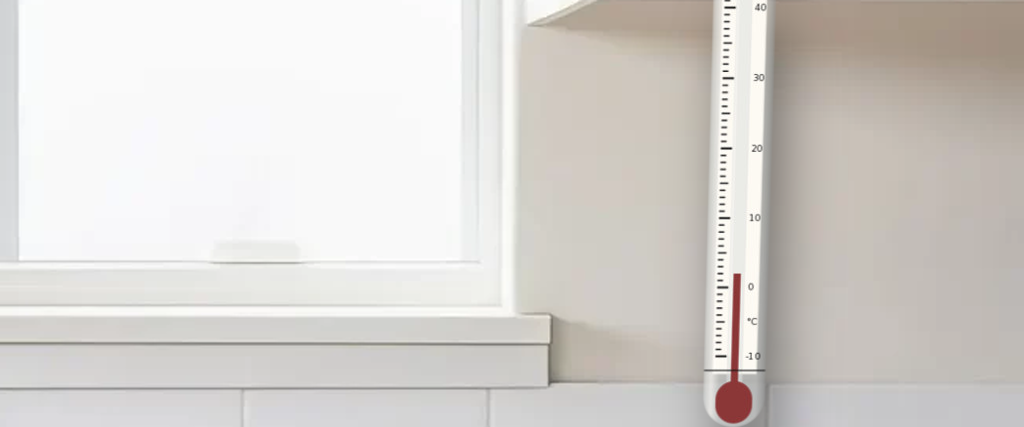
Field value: 2 °C
